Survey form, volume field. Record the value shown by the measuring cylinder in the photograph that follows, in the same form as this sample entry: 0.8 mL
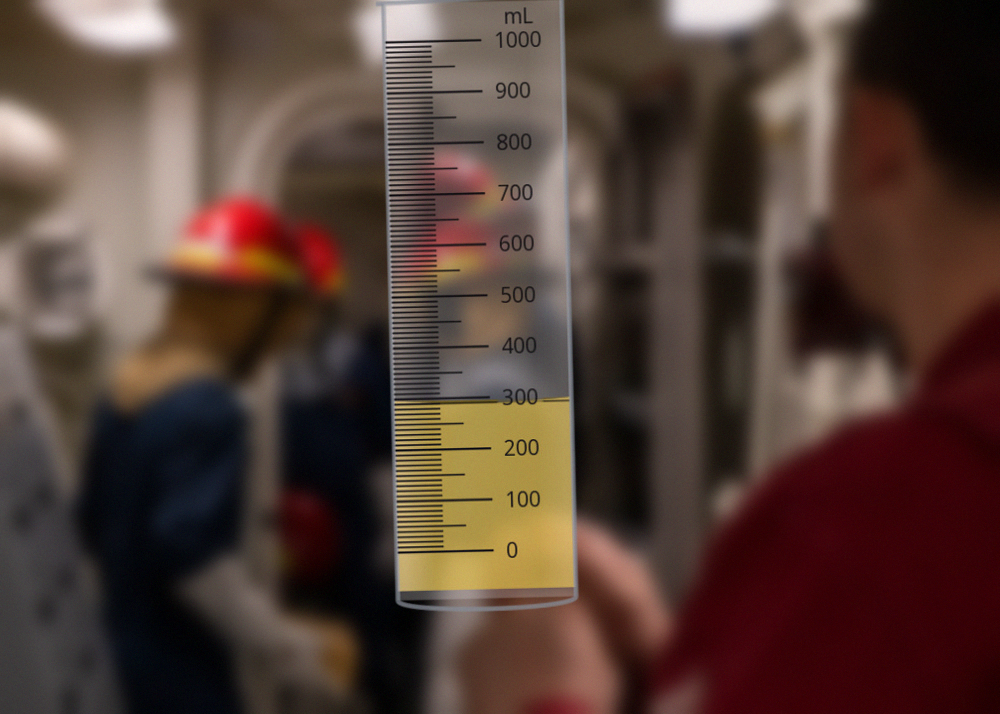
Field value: 290 mL
